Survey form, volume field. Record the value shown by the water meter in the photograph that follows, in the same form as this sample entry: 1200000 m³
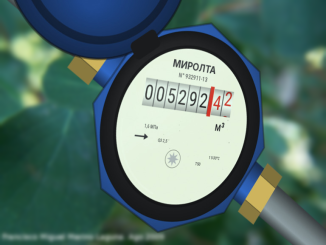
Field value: 5292.42 m³
